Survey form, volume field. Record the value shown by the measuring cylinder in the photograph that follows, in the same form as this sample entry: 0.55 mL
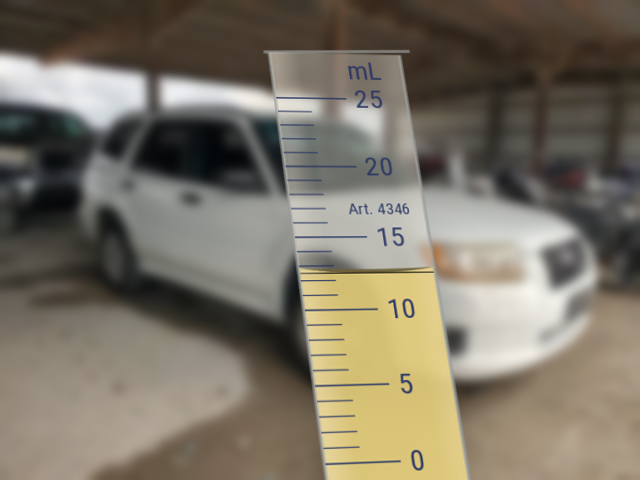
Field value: 12.5 mL
